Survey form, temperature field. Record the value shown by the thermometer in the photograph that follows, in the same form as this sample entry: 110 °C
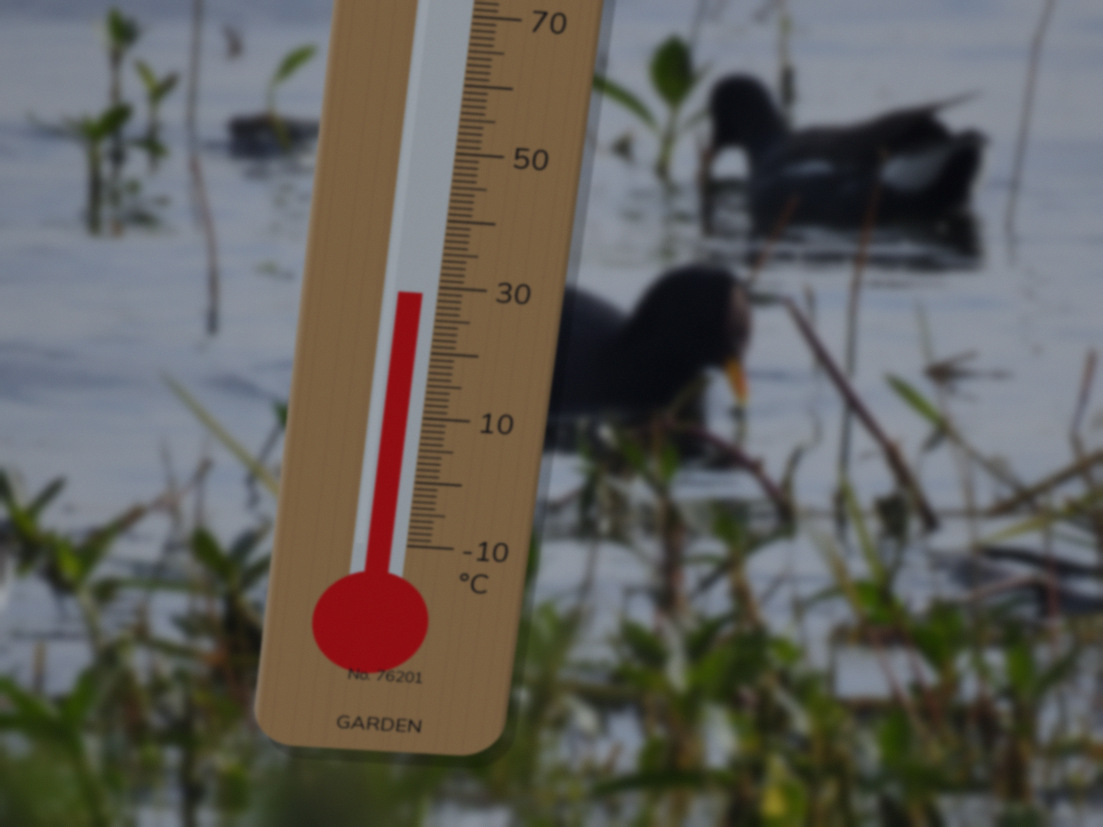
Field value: 29 °C
